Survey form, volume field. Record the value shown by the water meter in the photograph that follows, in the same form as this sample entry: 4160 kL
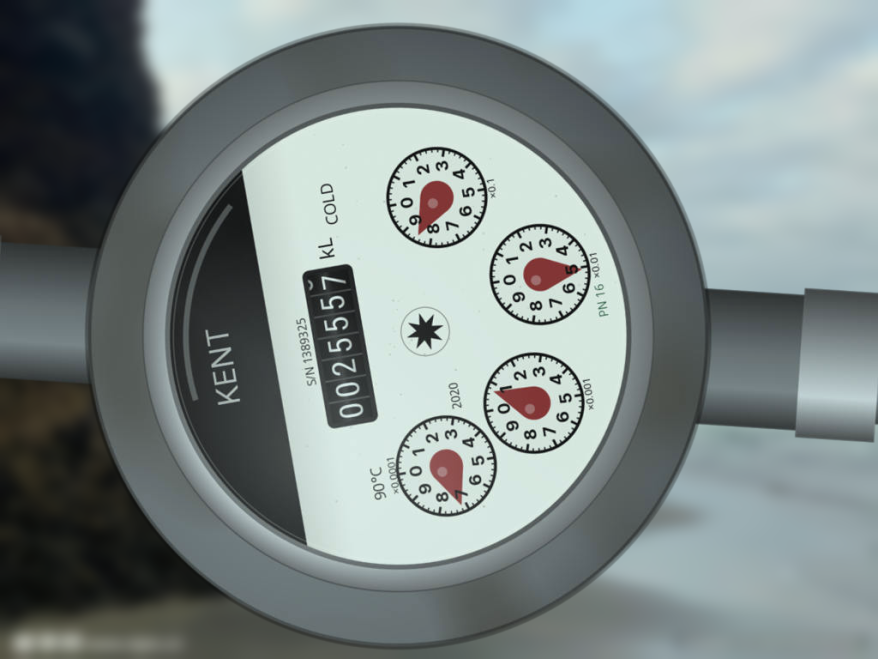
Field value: 25556.8507 kL
